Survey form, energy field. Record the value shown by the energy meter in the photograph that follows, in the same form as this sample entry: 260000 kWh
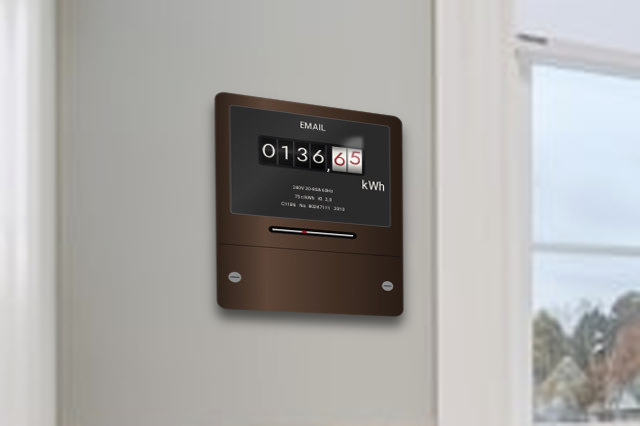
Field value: 136.65 kWh
